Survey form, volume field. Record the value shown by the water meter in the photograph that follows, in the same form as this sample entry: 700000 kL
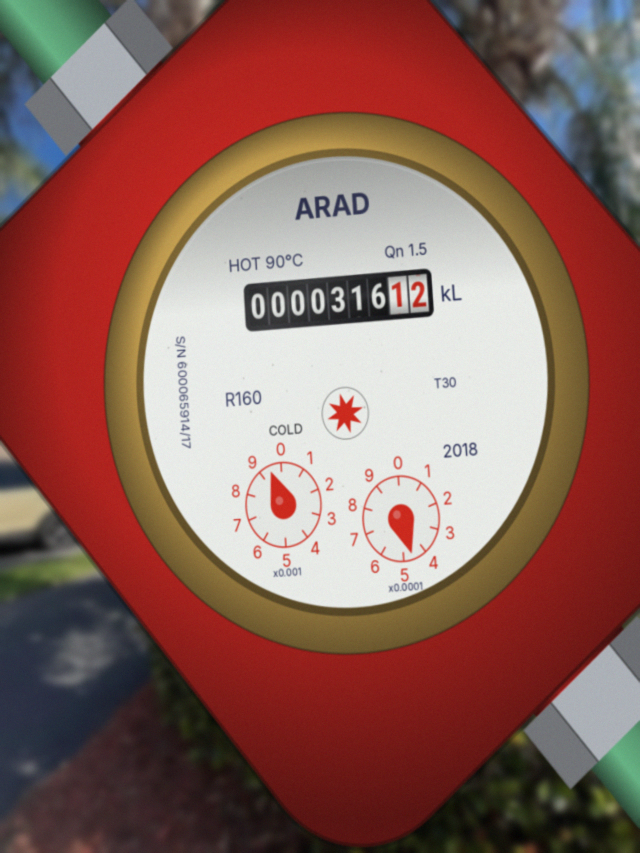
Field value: 316.1194 kL
